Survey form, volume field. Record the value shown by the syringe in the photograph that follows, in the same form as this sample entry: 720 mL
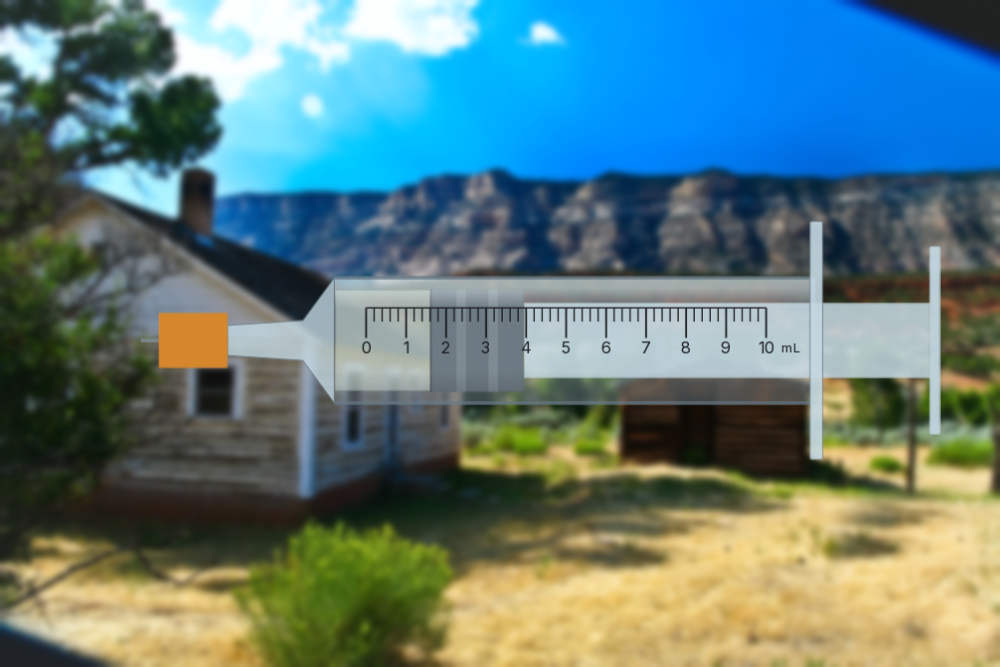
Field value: 1.6 mL
